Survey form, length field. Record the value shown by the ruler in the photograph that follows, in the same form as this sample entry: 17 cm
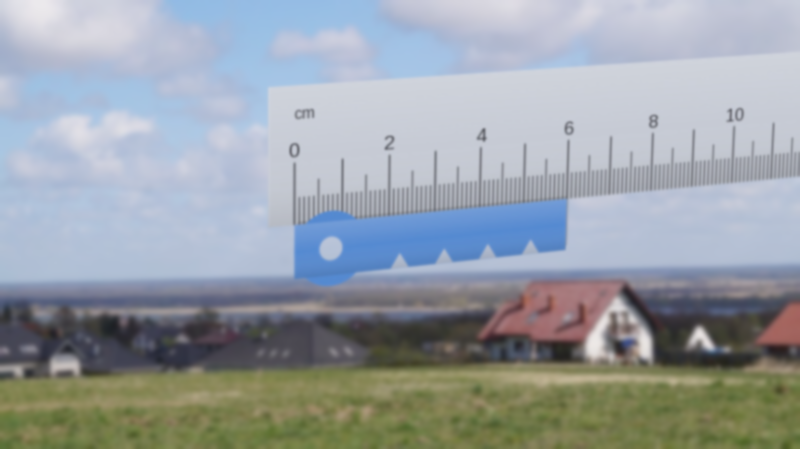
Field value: 6 cm
